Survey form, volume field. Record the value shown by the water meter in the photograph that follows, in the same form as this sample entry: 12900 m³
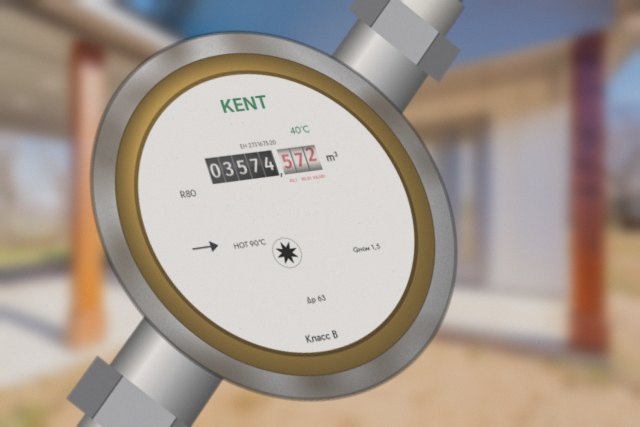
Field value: 3574.572 m³
